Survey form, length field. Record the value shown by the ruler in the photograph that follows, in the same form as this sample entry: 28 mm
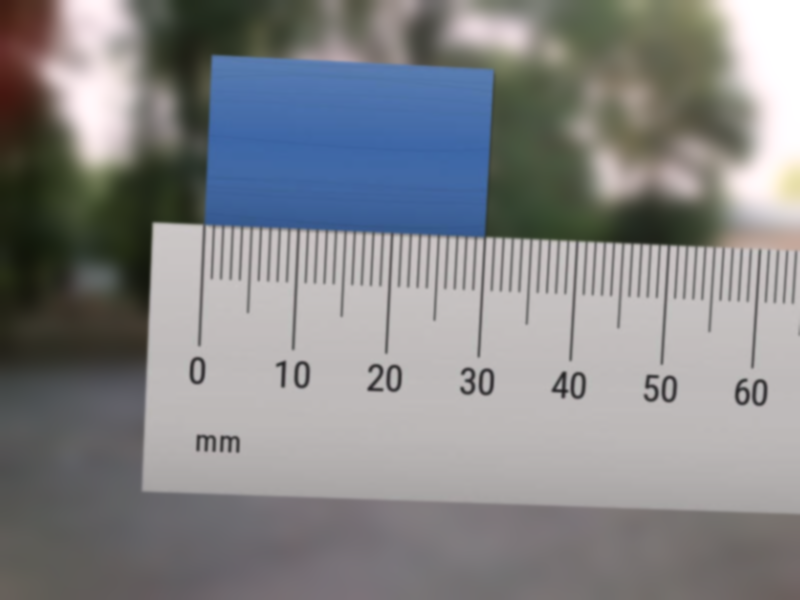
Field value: 30 mm
